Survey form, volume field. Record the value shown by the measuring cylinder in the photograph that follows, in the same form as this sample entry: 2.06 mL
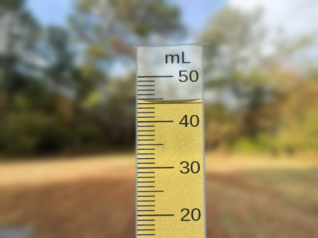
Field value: 44 mL
